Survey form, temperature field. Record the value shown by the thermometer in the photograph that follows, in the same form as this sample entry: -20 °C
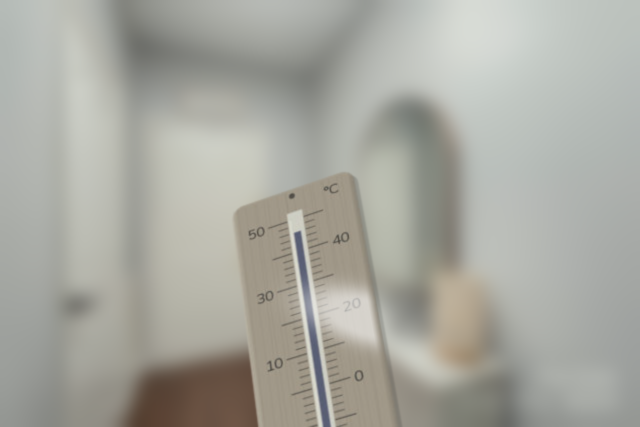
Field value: 46 °C
